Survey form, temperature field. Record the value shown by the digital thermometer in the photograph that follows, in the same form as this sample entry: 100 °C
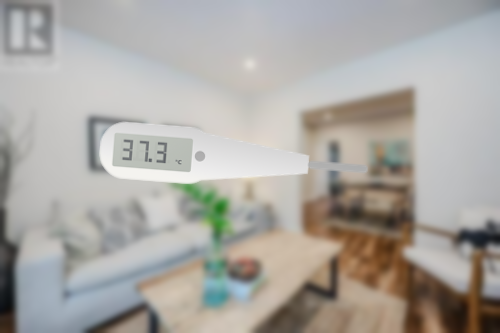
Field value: 37.3 °C
